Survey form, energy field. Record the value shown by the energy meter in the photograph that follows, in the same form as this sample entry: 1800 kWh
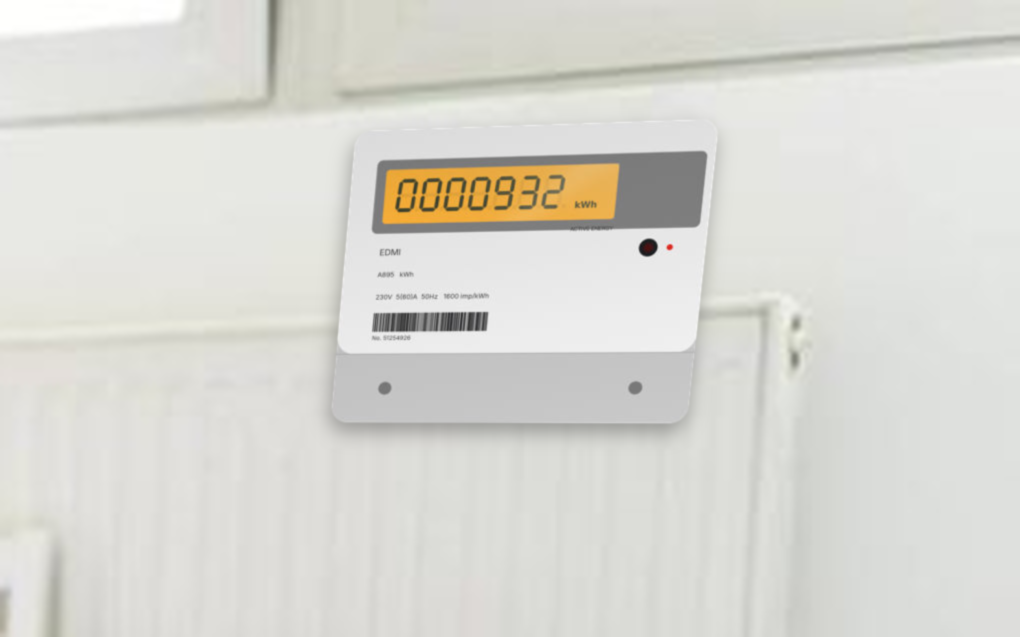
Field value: 932 kWh
